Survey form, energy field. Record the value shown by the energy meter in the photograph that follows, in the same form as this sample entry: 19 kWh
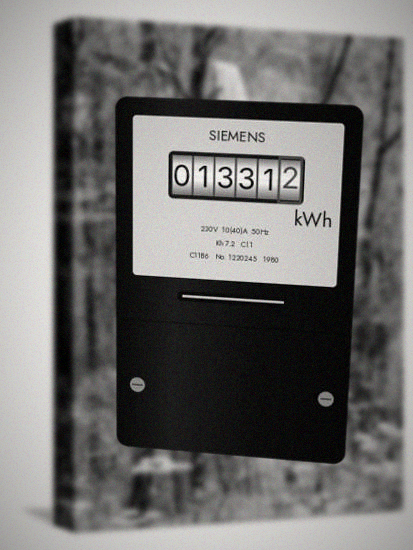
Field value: 1331.2 kWh
